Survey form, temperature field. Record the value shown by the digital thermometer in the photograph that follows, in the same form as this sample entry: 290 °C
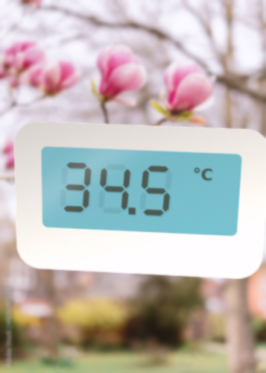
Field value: 34.5 °C
